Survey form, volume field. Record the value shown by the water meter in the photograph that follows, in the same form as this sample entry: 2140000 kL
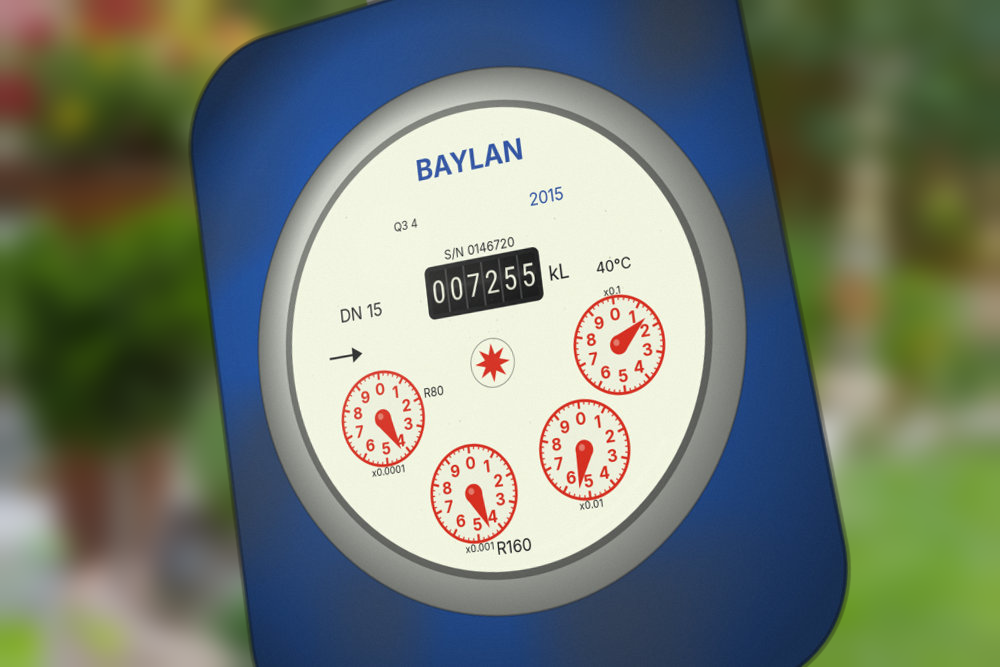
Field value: 7255.1544 kL
